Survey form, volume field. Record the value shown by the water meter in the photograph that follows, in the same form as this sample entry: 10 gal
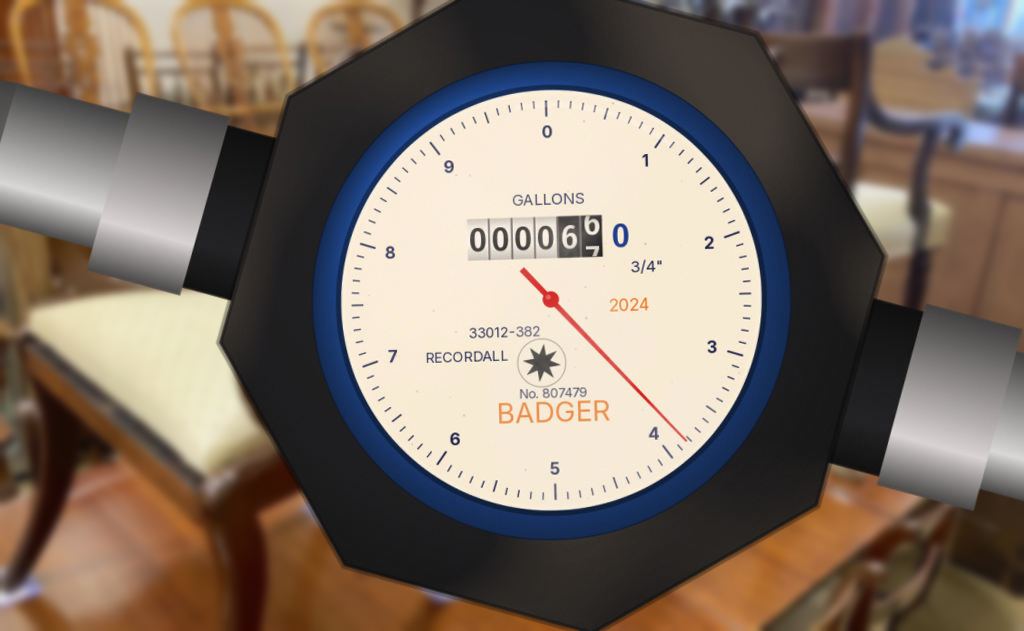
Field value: 663.8 gal
